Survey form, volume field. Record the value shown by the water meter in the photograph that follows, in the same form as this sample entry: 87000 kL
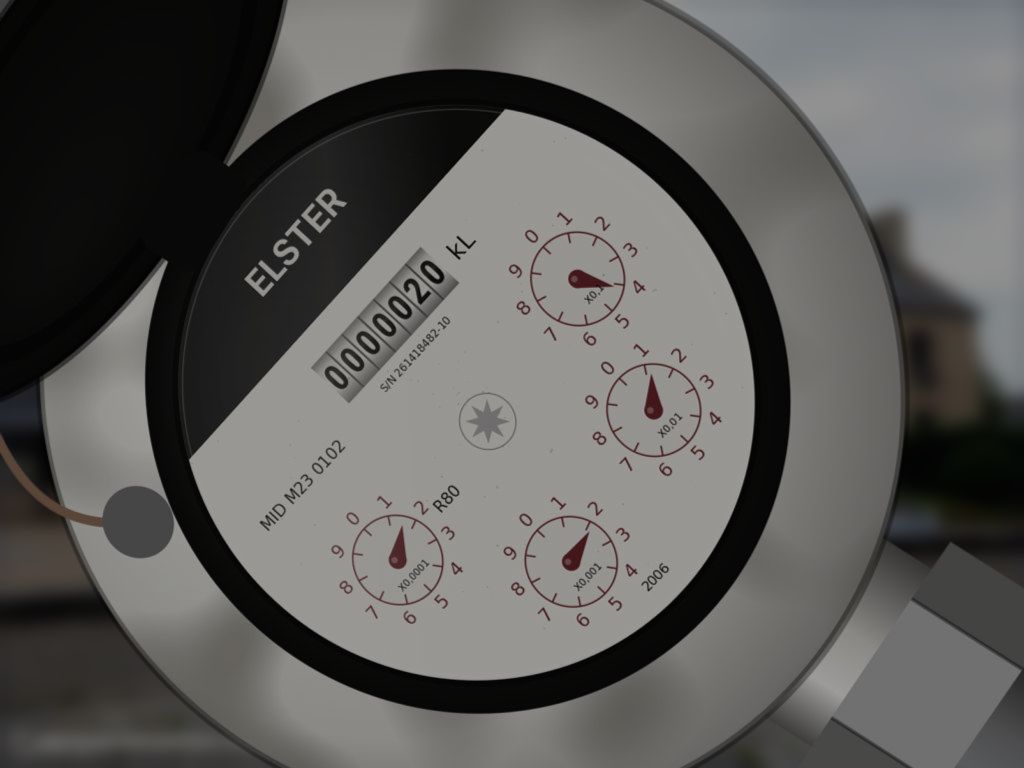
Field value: 20.4121 kL
